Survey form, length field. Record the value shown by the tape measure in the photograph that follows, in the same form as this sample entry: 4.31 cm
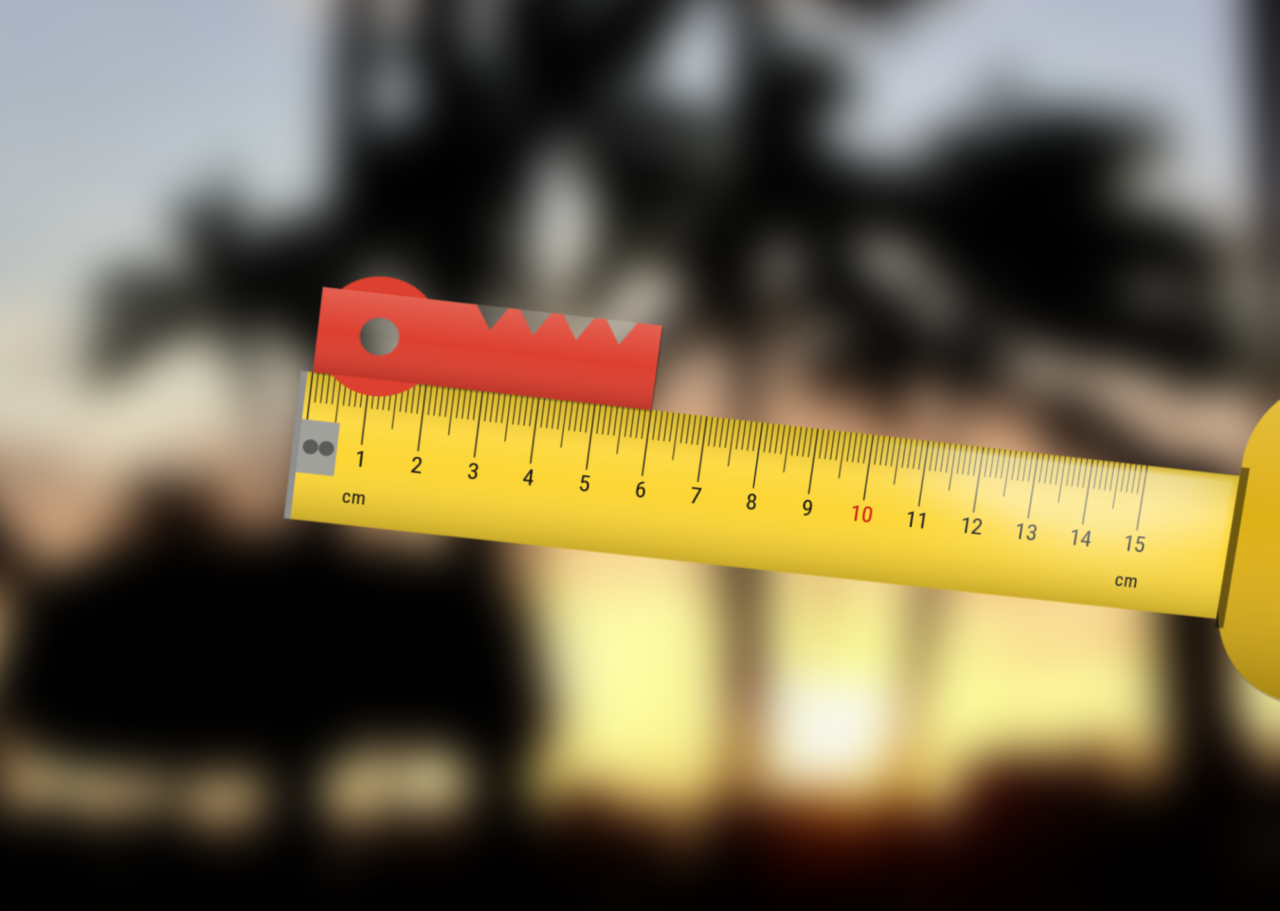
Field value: 6 cm
